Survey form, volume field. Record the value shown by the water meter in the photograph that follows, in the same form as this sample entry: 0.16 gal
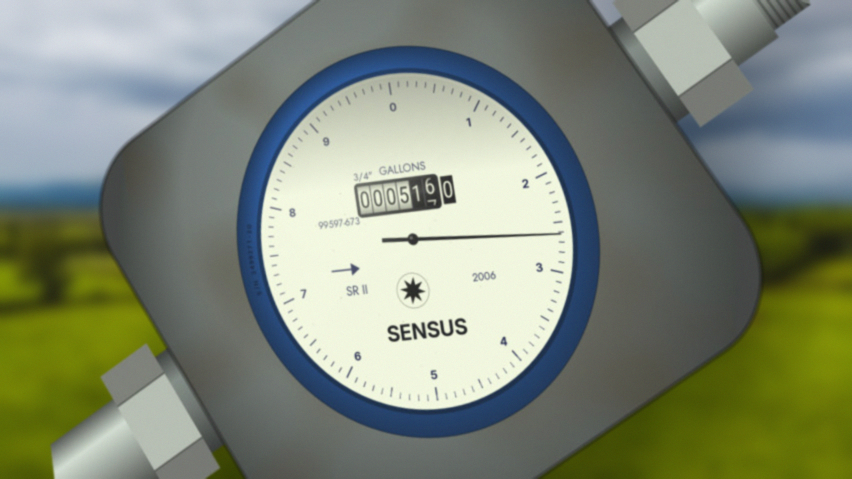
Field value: 5162.6 gal
